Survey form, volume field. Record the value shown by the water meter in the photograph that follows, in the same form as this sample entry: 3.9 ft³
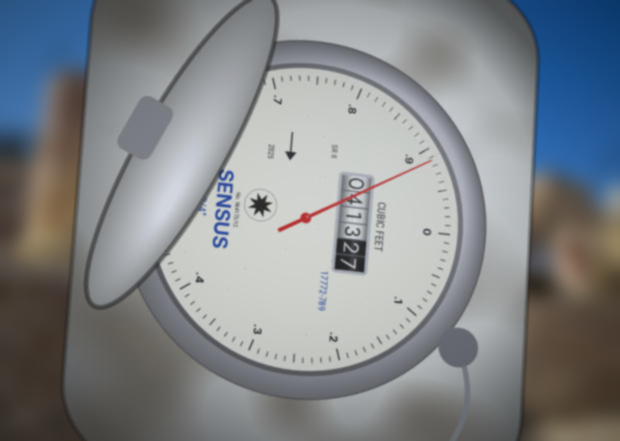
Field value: 41326.91 ft³
